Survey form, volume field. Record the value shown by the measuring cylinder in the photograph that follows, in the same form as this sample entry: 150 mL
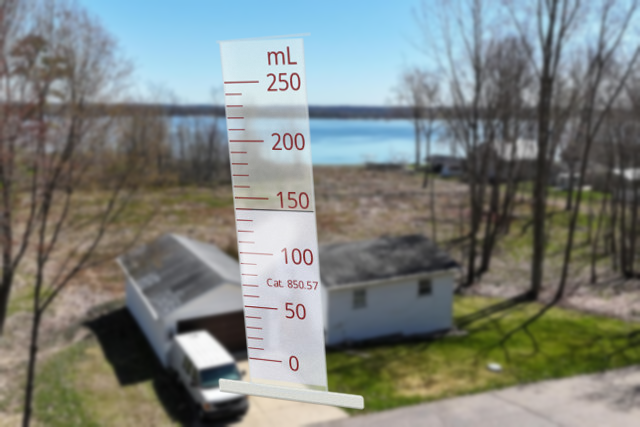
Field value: 140 mL
